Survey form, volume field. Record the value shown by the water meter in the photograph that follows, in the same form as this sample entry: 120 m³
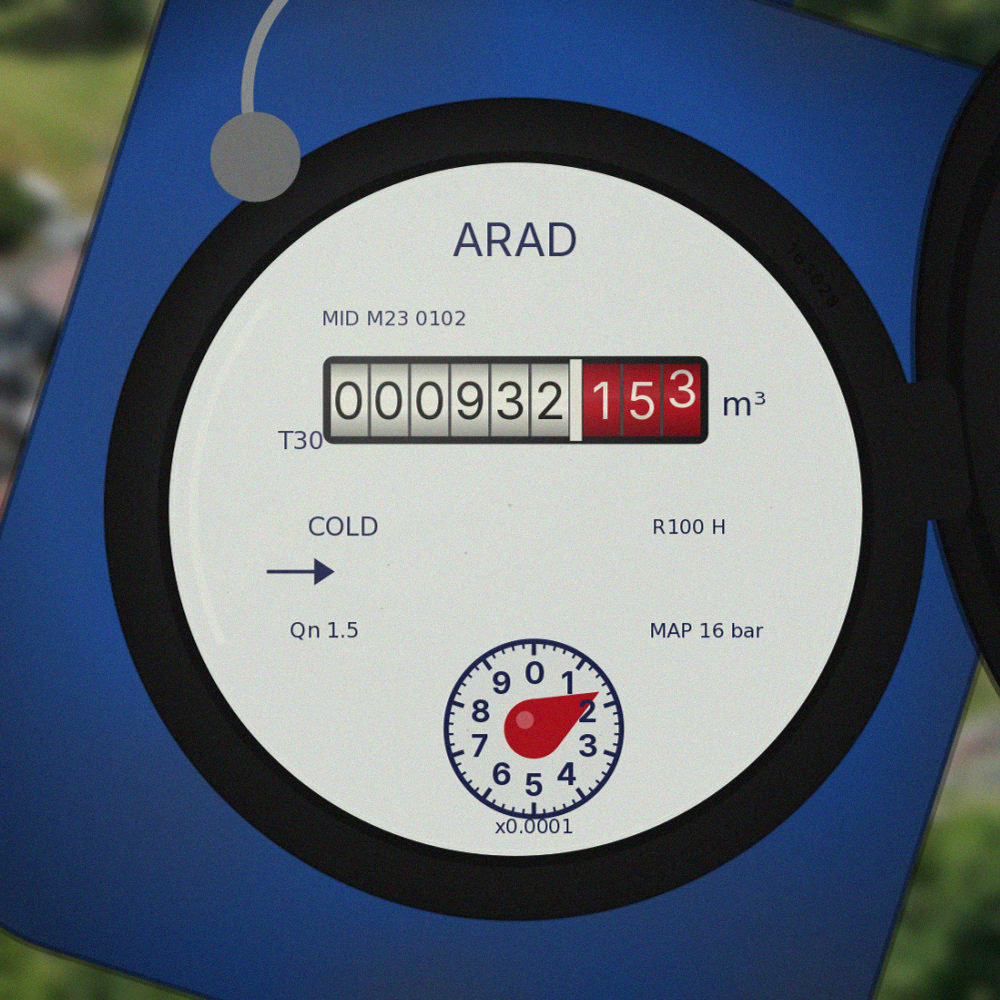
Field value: 932.1531 m³
